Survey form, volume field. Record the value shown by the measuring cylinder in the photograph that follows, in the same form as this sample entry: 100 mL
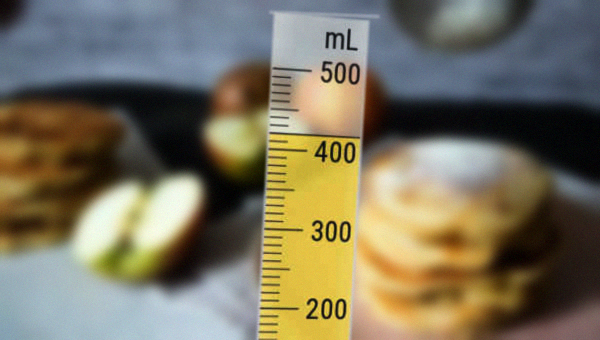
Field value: 420 mL
